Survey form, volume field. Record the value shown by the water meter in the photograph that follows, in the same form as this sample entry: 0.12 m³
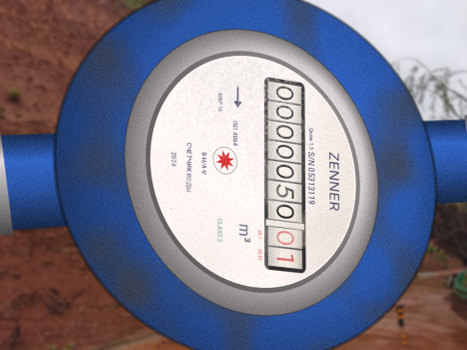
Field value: 50.01 m³
